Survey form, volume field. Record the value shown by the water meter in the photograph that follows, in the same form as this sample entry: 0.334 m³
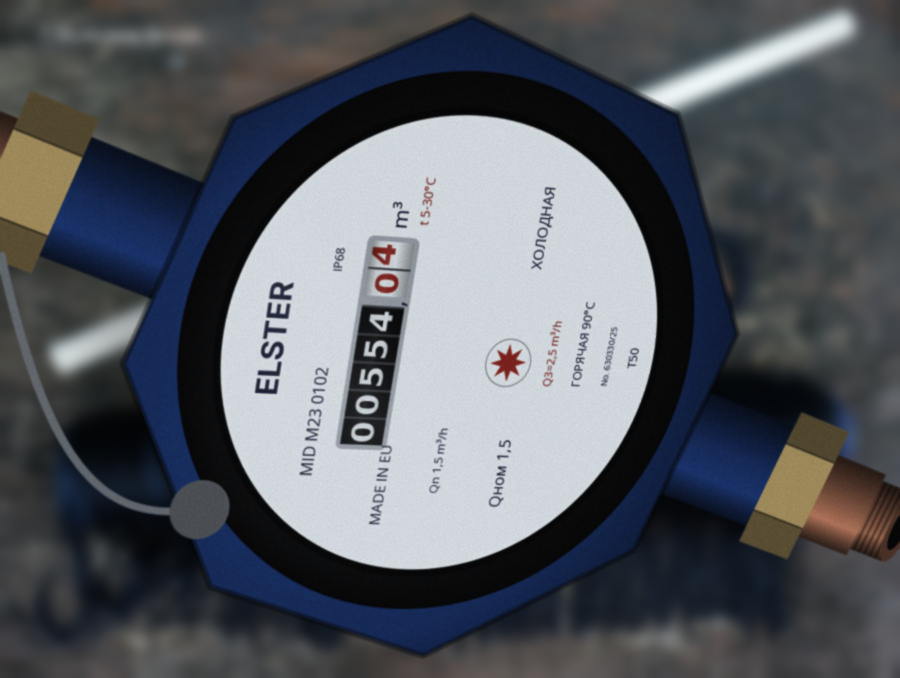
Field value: 554.04 m³
